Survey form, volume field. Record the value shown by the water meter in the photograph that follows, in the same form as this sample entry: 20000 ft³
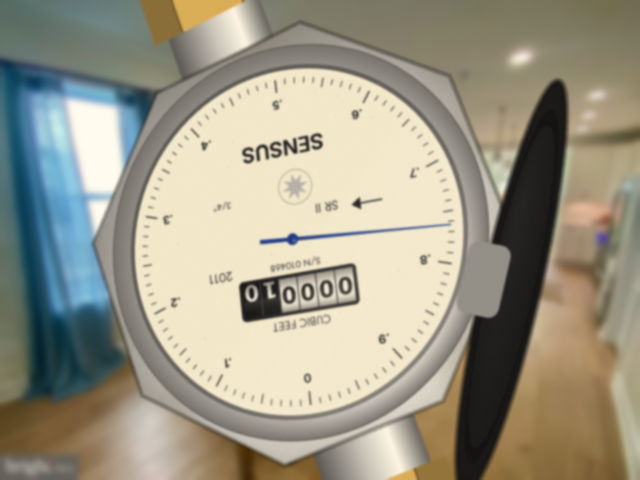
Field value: 9.76 ft³
